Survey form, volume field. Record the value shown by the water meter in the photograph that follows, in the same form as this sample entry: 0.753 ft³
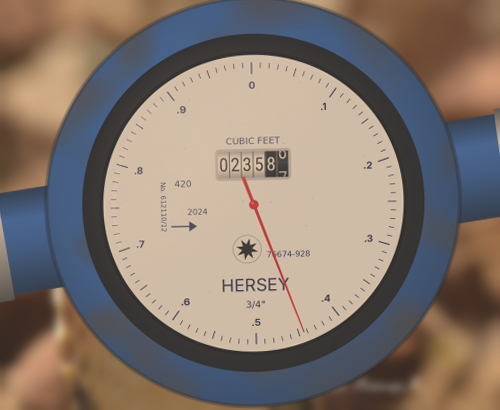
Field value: 23586.44 ft³
